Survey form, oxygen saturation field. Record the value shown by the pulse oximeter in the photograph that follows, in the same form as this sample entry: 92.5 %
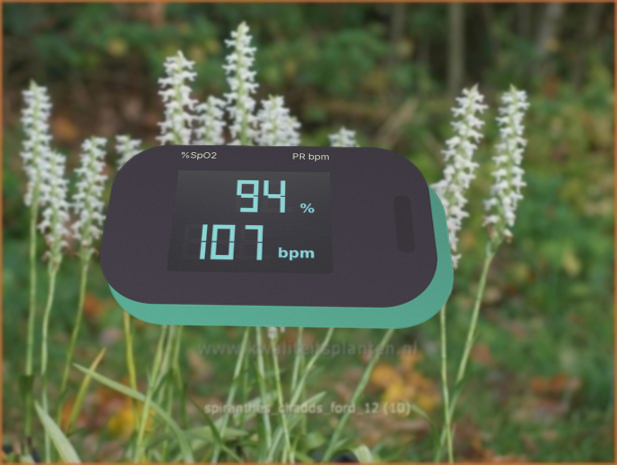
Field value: 94 %
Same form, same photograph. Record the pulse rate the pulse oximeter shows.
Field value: 107 bpm
